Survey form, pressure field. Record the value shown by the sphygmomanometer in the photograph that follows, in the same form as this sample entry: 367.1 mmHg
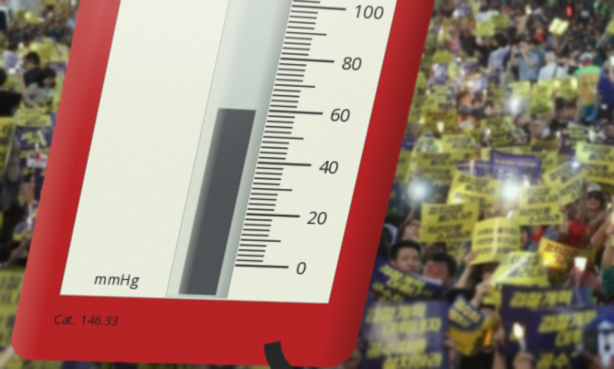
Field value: 60 mmHg
